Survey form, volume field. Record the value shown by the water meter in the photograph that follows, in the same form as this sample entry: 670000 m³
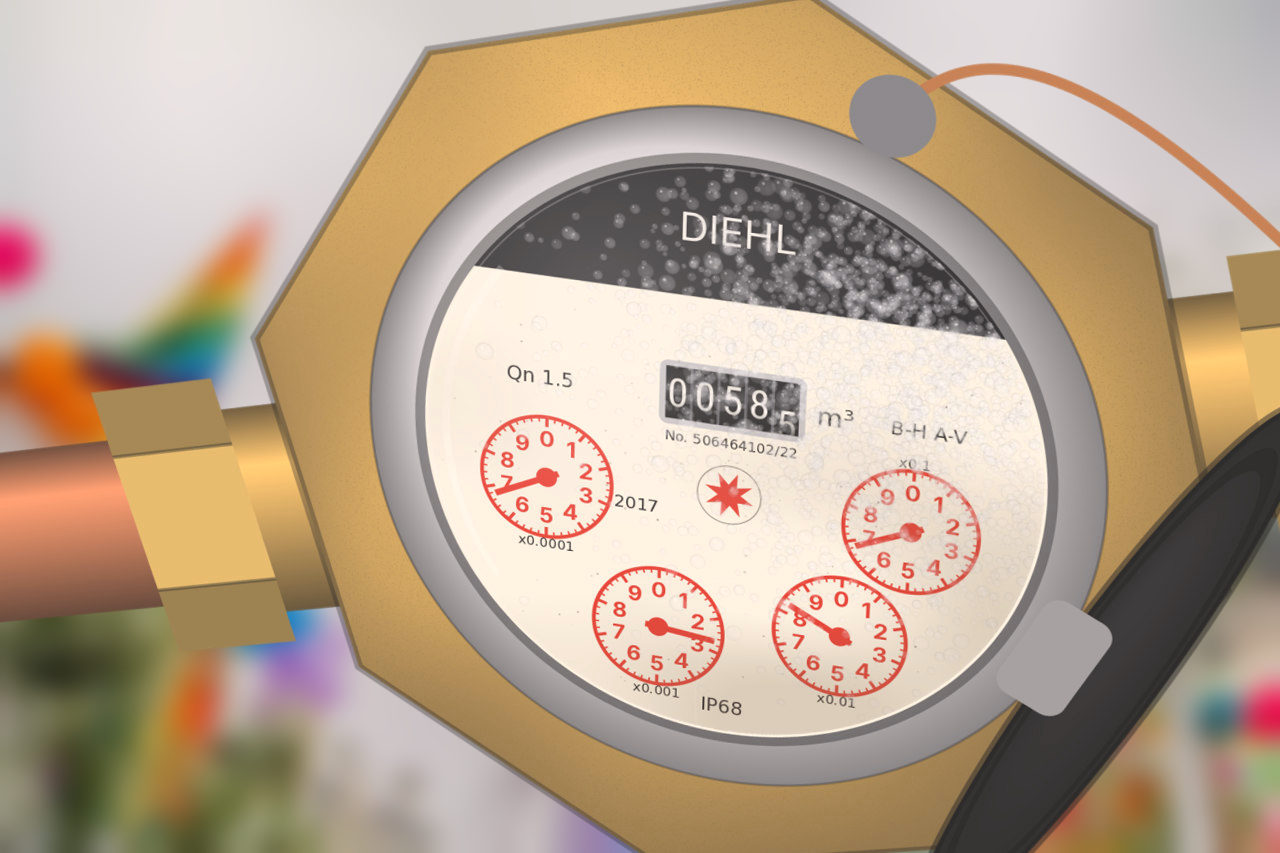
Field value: 584.6826 m³
